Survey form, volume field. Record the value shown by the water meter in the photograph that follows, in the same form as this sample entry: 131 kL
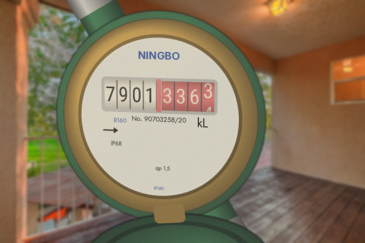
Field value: 7901.3363 kL
